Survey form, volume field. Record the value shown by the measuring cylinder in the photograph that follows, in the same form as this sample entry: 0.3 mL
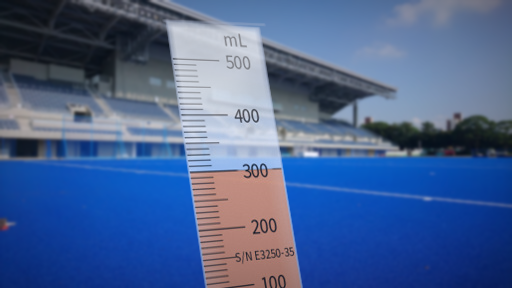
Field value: 300 mL
